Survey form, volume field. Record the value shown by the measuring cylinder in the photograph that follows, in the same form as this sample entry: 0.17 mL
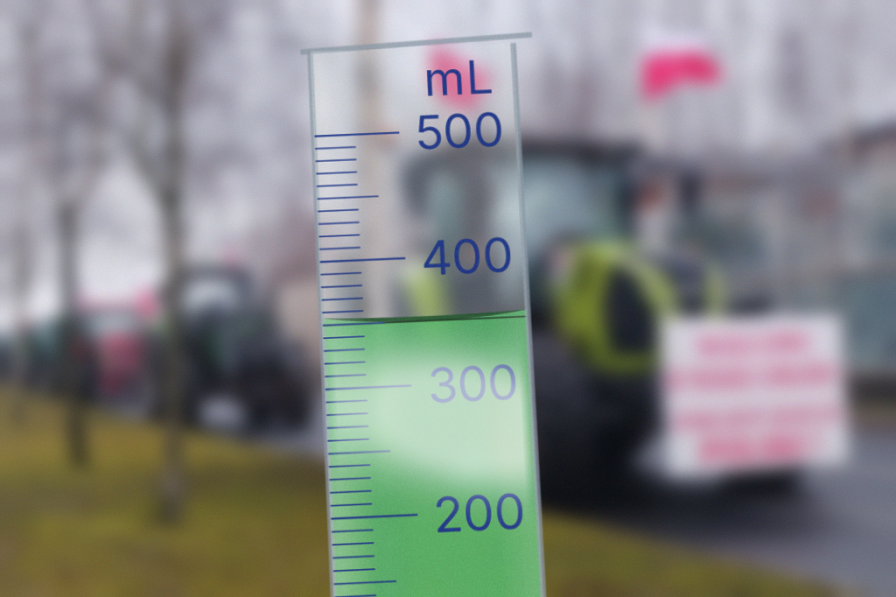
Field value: 350 mL
